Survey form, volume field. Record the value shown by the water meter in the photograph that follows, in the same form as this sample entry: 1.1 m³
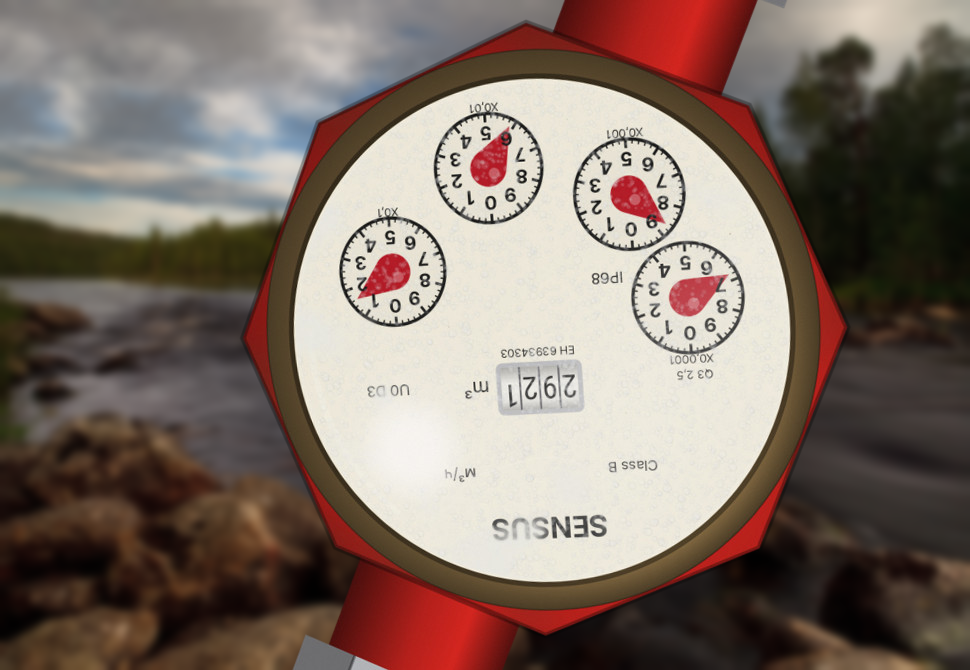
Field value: 2921.1586 m³
